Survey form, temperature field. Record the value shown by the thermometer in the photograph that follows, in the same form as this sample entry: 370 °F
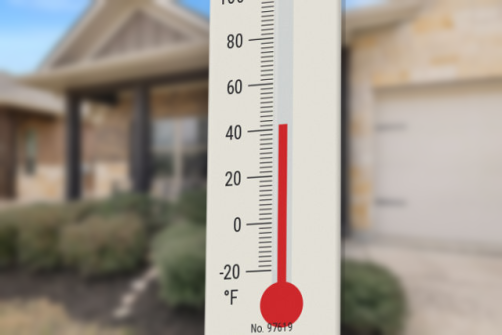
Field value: 42 °F
